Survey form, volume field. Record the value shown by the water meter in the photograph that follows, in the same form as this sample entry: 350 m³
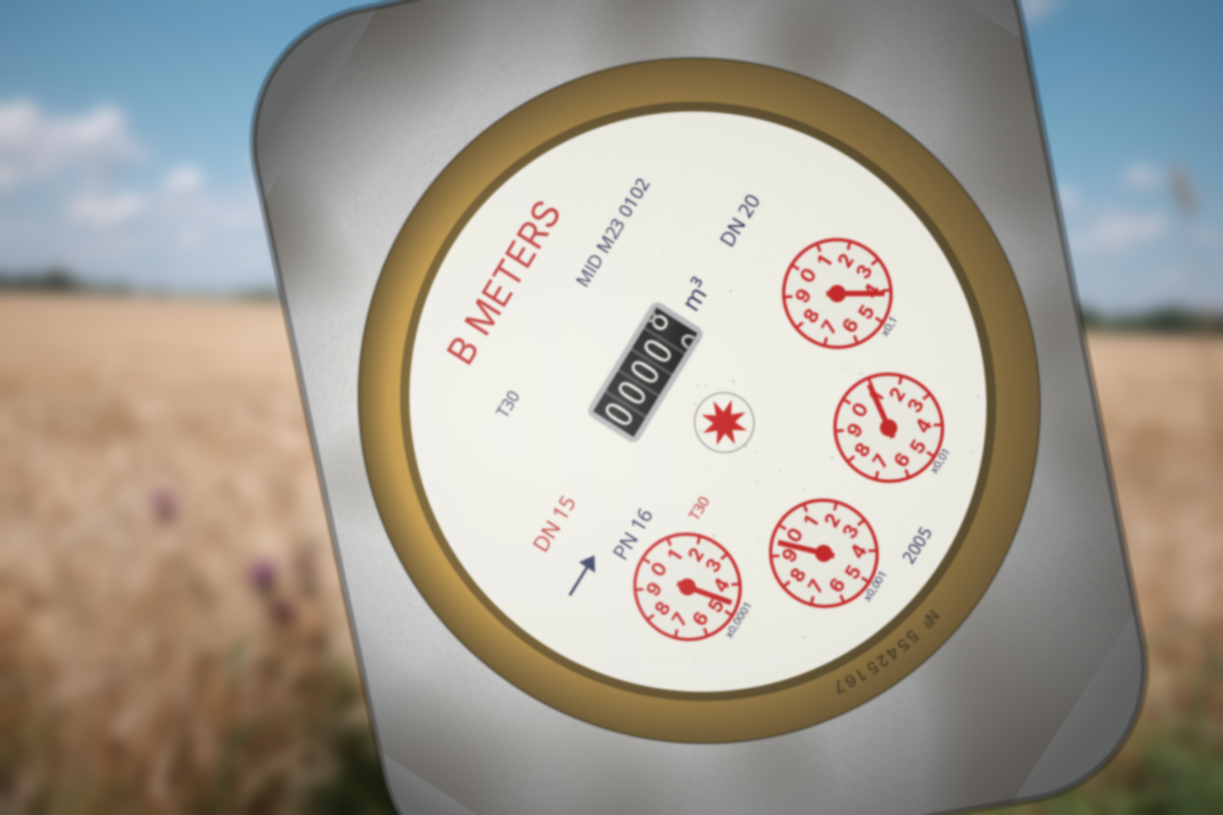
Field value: 8.4094 m³
